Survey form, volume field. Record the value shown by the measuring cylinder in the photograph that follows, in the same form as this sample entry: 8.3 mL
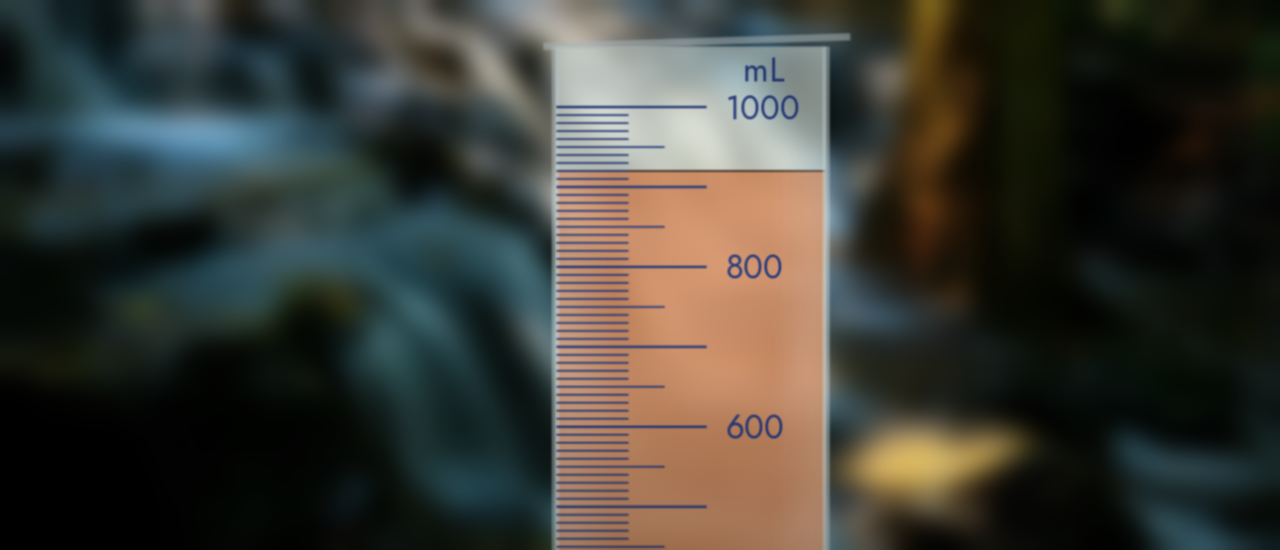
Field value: 920 mL
